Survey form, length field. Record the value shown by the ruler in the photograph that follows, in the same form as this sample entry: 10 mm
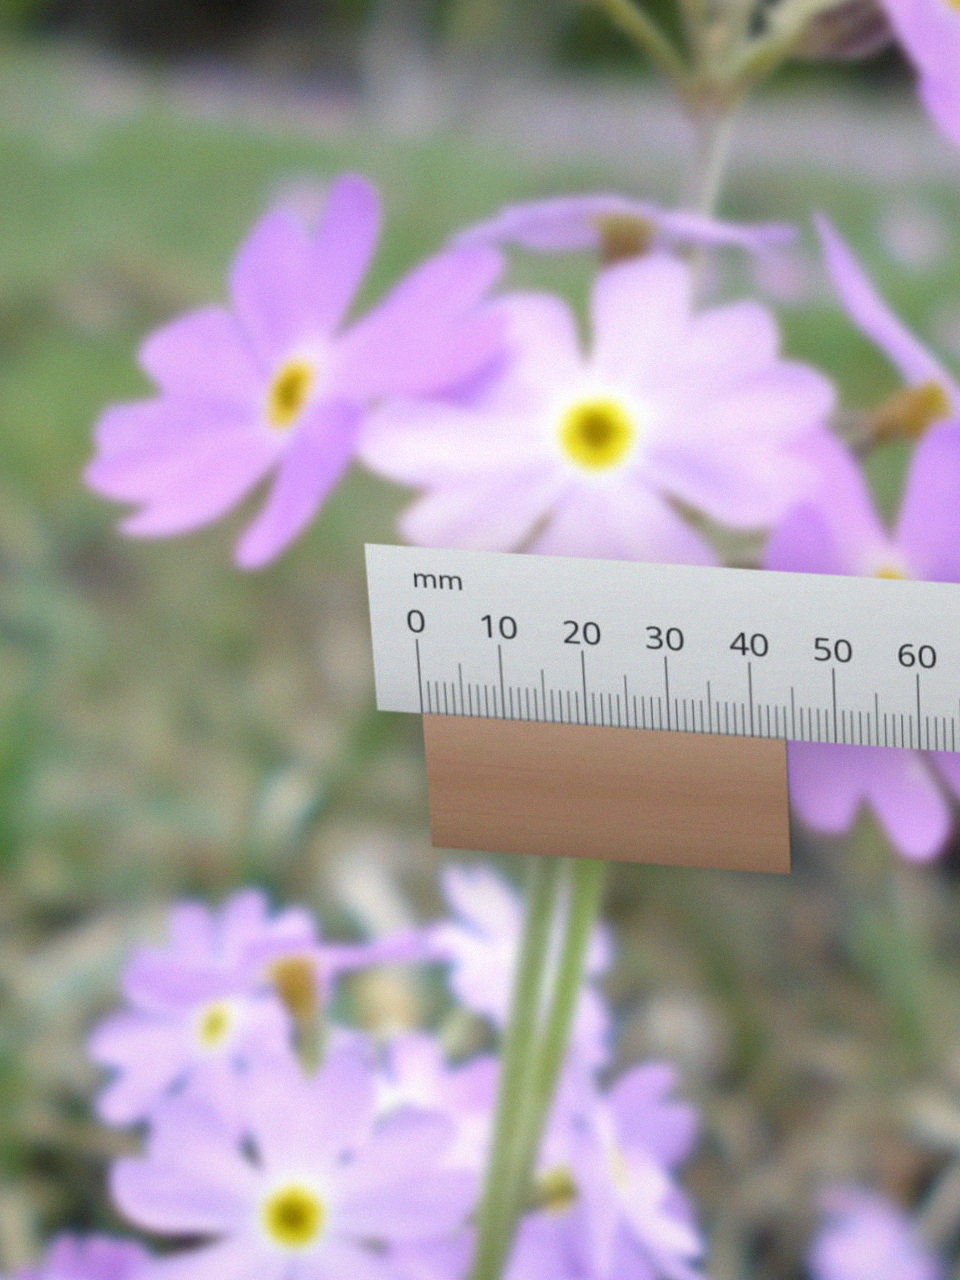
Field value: 44 mm
